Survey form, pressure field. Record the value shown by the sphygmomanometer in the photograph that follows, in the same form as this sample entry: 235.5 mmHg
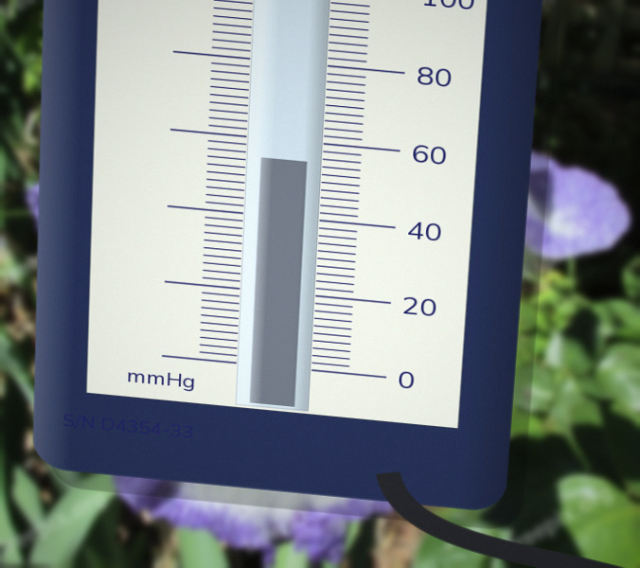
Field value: 55 mmHg
